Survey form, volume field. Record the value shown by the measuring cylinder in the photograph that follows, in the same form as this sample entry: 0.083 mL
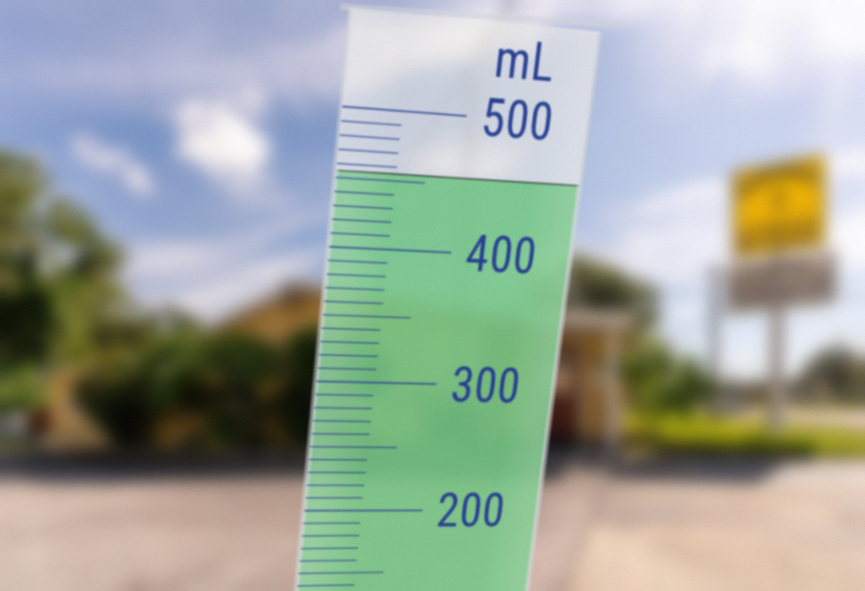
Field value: 455 mL
